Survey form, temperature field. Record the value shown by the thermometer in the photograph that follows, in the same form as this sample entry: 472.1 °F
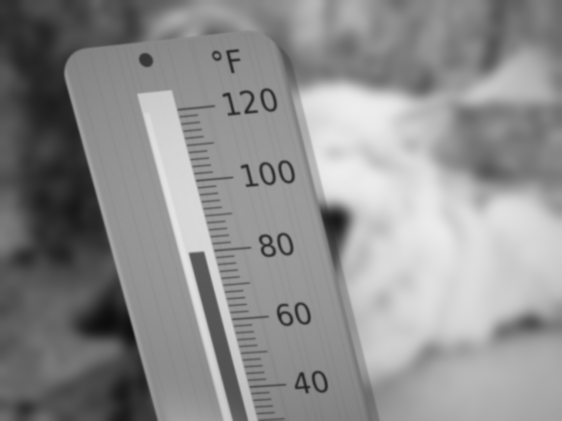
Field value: 80 °F
